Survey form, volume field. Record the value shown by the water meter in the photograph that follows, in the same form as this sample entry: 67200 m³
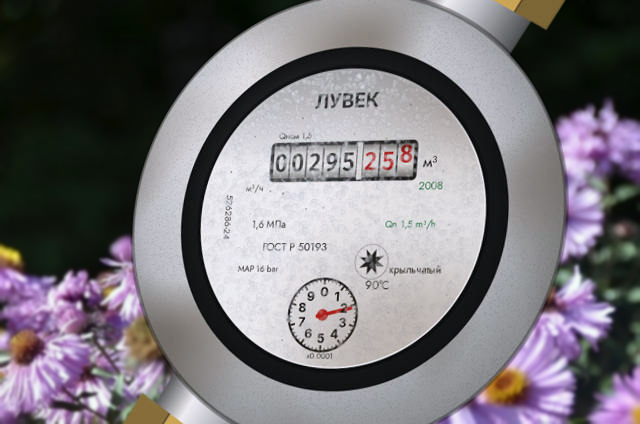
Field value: 295.2582 m³
